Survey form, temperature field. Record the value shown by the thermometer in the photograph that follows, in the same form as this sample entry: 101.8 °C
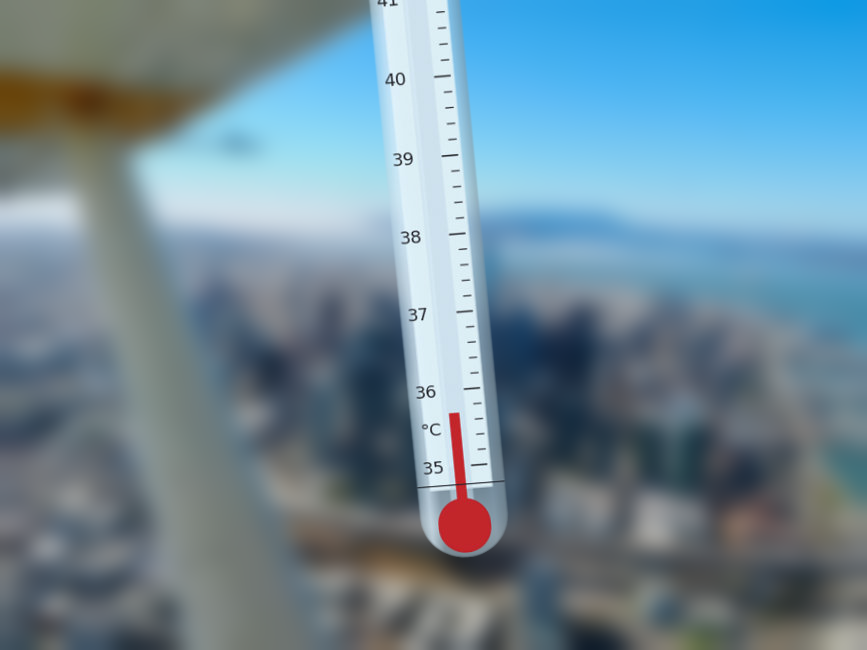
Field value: 35.7 °C
